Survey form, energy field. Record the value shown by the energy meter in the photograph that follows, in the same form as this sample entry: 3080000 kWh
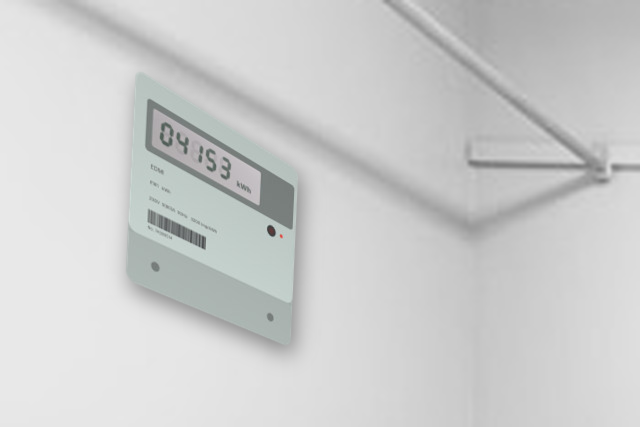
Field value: 4153 kWh
